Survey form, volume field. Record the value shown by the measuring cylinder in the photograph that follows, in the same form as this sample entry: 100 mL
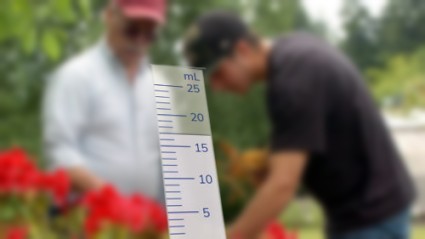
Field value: 17 mL
